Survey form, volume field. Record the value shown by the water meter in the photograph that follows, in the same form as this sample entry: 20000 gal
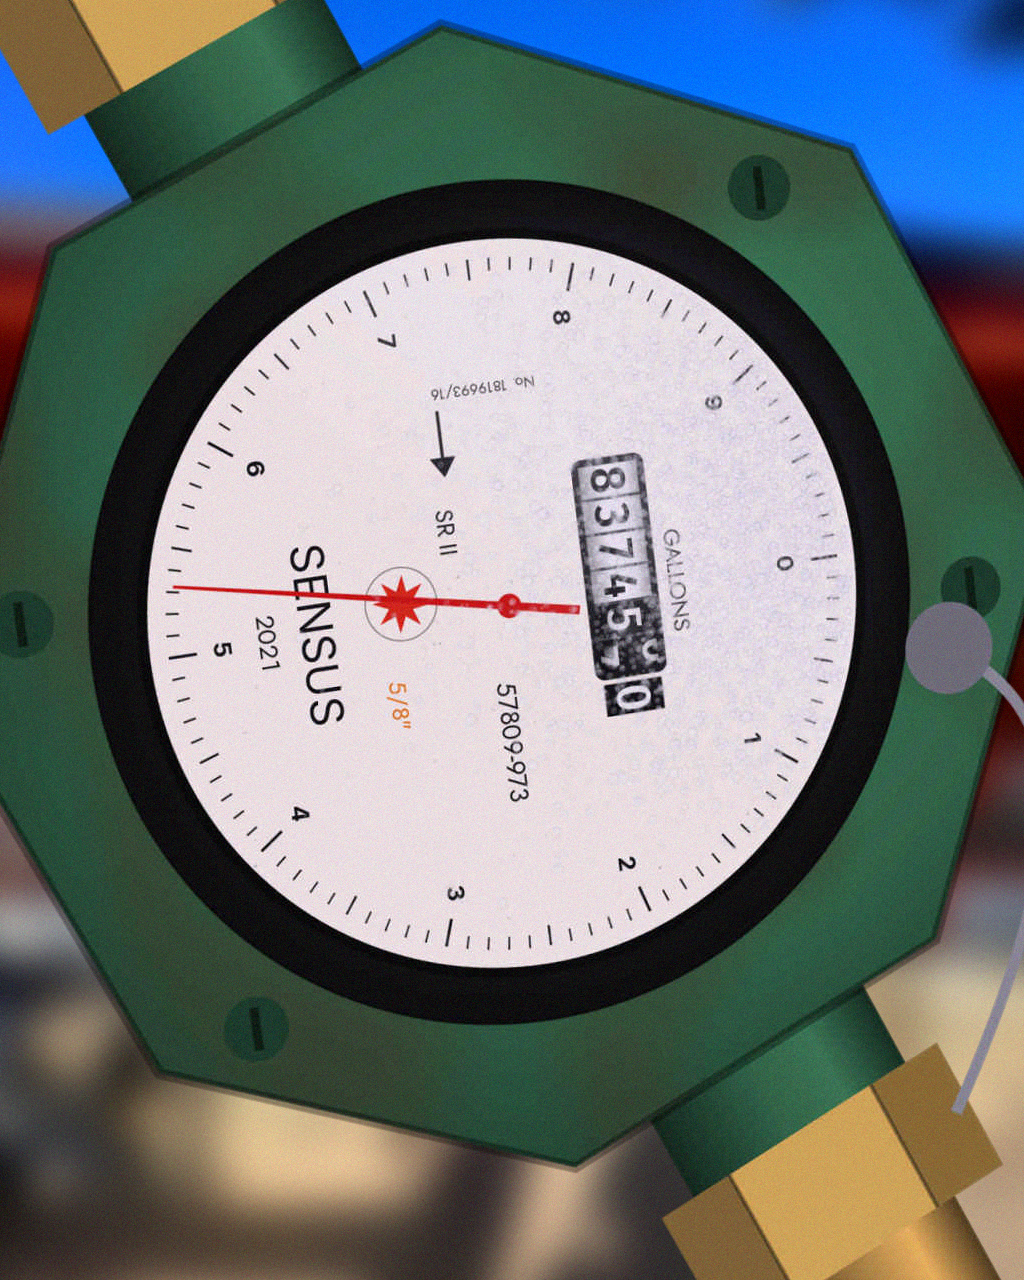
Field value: 8374565.3 gal
